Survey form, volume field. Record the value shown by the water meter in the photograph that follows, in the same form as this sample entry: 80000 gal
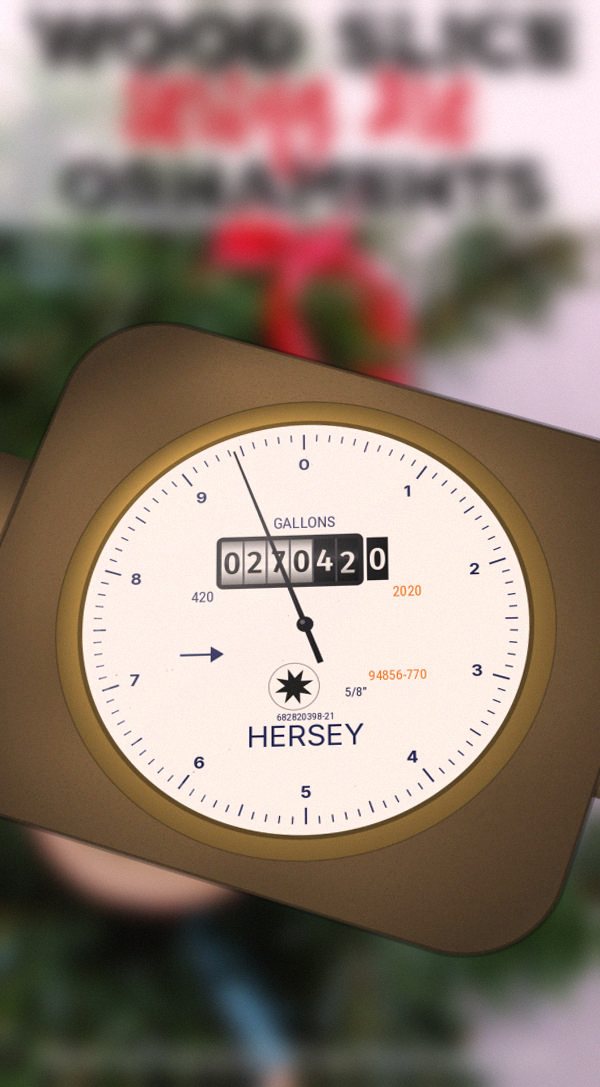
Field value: 270419.4 gal
